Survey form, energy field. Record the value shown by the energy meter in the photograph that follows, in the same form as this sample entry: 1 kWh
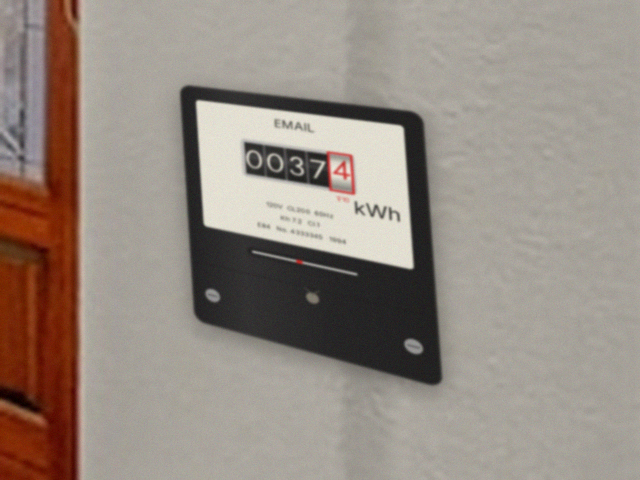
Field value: 37.4 kWh
